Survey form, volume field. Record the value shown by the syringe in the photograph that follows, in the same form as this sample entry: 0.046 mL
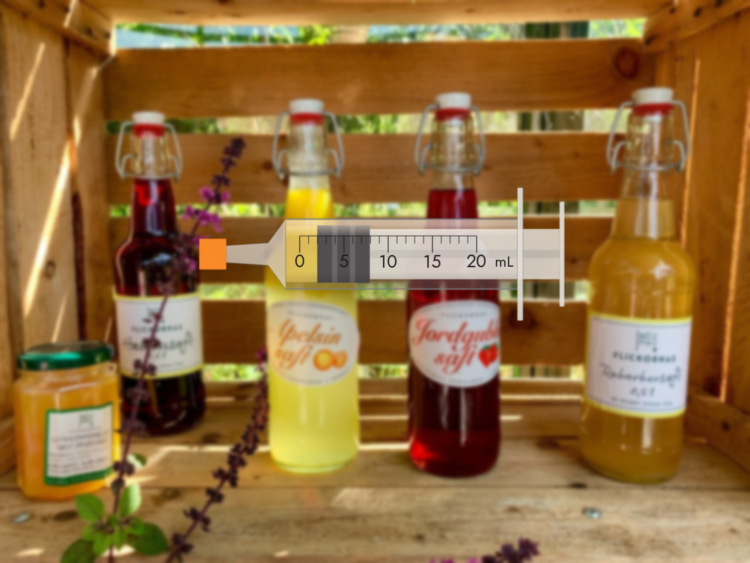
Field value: 2 mL
